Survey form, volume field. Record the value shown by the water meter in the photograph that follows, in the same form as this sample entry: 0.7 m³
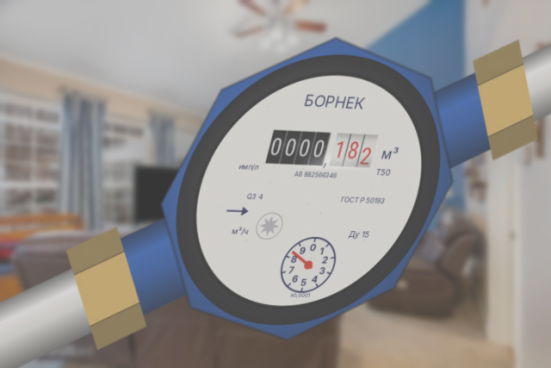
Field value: 0.1818 m³
